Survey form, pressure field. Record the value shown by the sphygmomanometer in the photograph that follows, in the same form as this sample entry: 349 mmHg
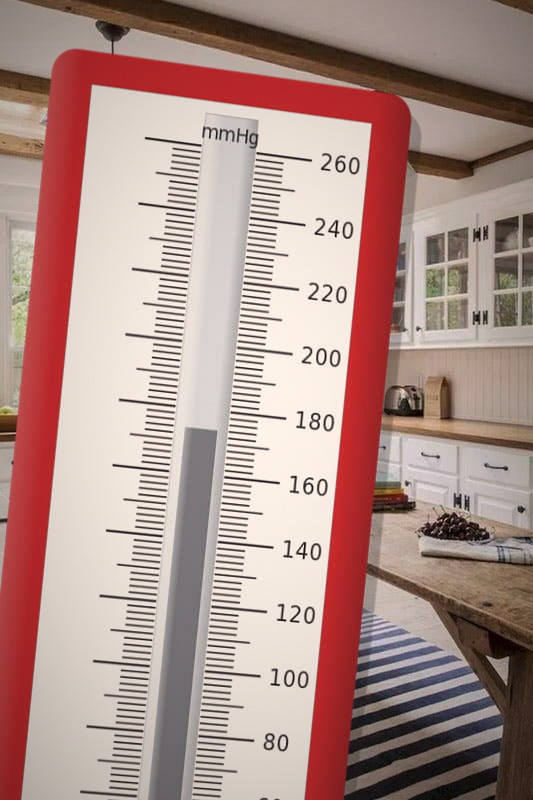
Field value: 174 mmHg
